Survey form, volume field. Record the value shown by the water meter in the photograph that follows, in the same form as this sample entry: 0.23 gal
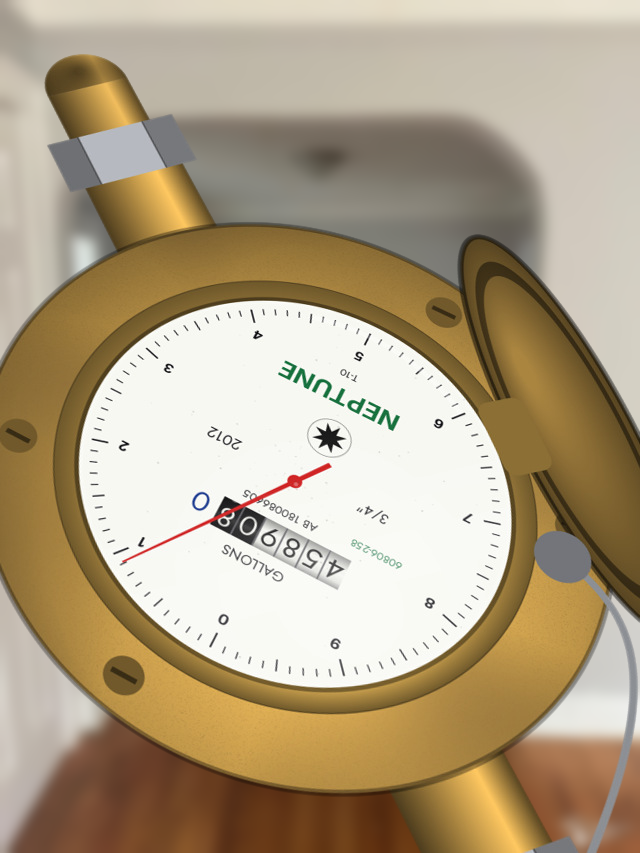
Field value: 4589080.9 gal
